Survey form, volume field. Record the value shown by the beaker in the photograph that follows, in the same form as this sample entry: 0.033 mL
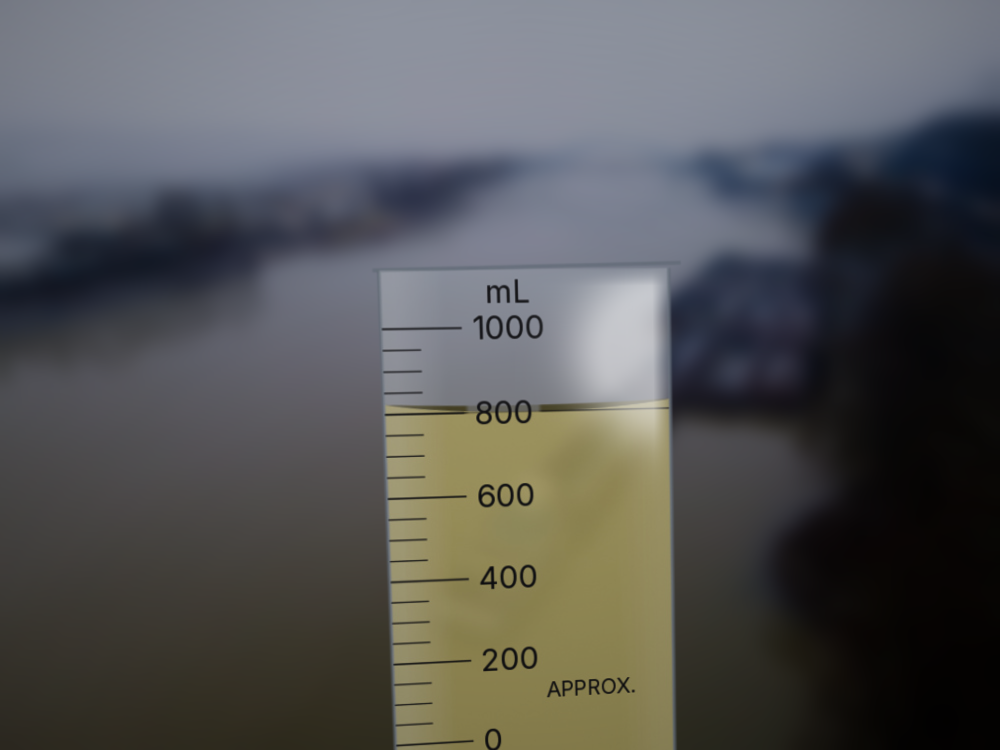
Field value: 800 mL
